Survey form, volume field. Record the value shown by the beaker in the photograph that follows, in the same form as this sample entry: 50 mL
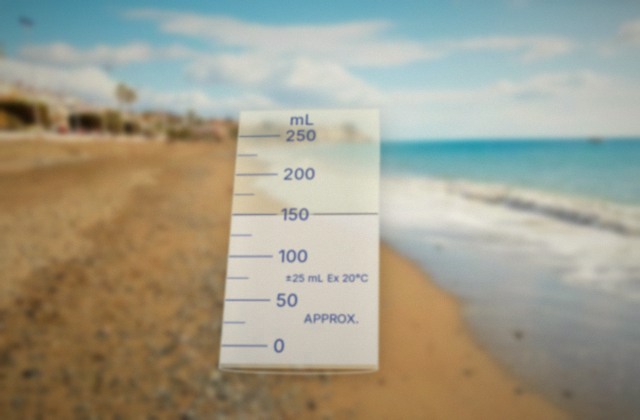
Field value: 150 mL
